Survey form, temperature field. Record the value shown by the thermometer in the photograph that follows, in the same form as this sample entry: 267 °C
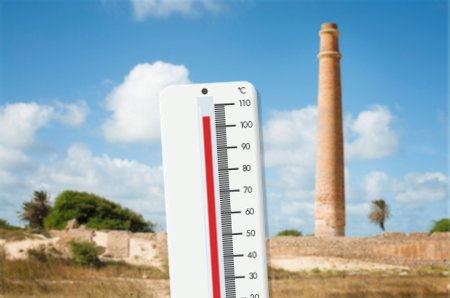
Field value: 105 °C
